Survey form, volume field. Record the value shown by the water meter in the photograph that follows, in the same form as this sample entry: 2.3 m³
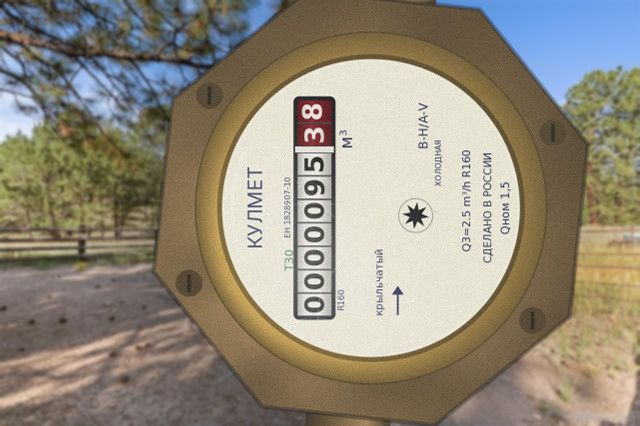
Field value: 95.38 m³
